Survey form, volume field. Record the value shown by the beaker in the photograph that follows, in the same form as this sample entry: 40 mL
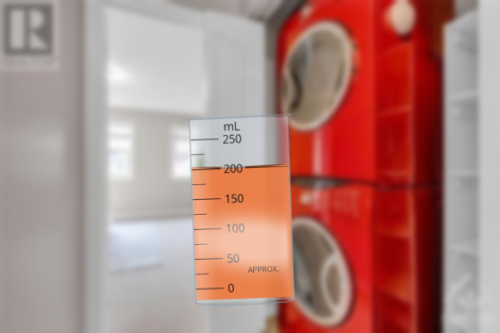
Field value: 200 mL
